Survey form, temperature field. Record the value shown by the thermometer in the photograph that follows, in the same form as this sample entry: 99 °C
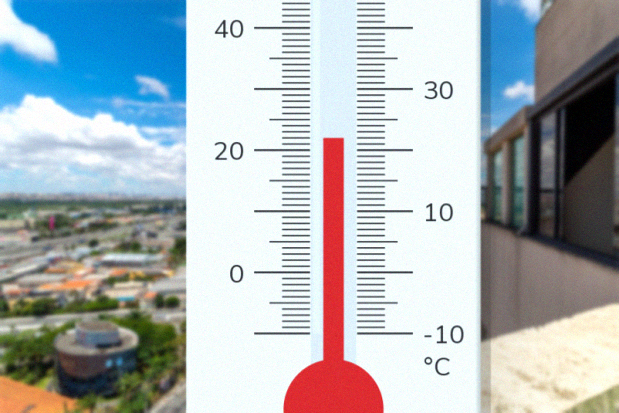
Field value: 22 °C
